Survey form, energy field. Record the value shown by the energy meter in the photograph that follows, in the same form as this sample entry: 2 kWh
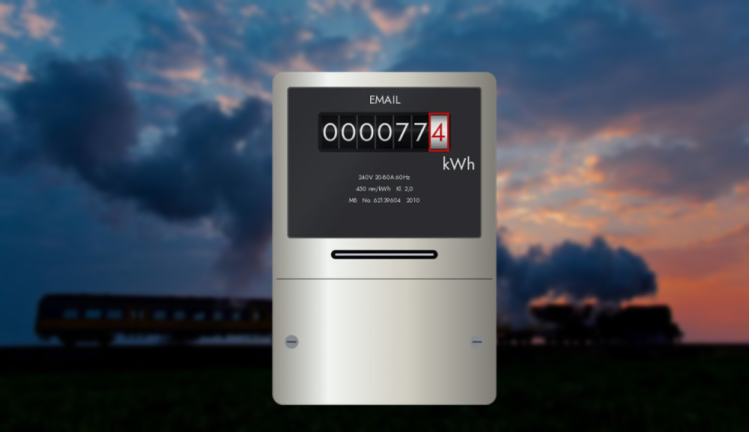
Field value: 77.4 kWh
